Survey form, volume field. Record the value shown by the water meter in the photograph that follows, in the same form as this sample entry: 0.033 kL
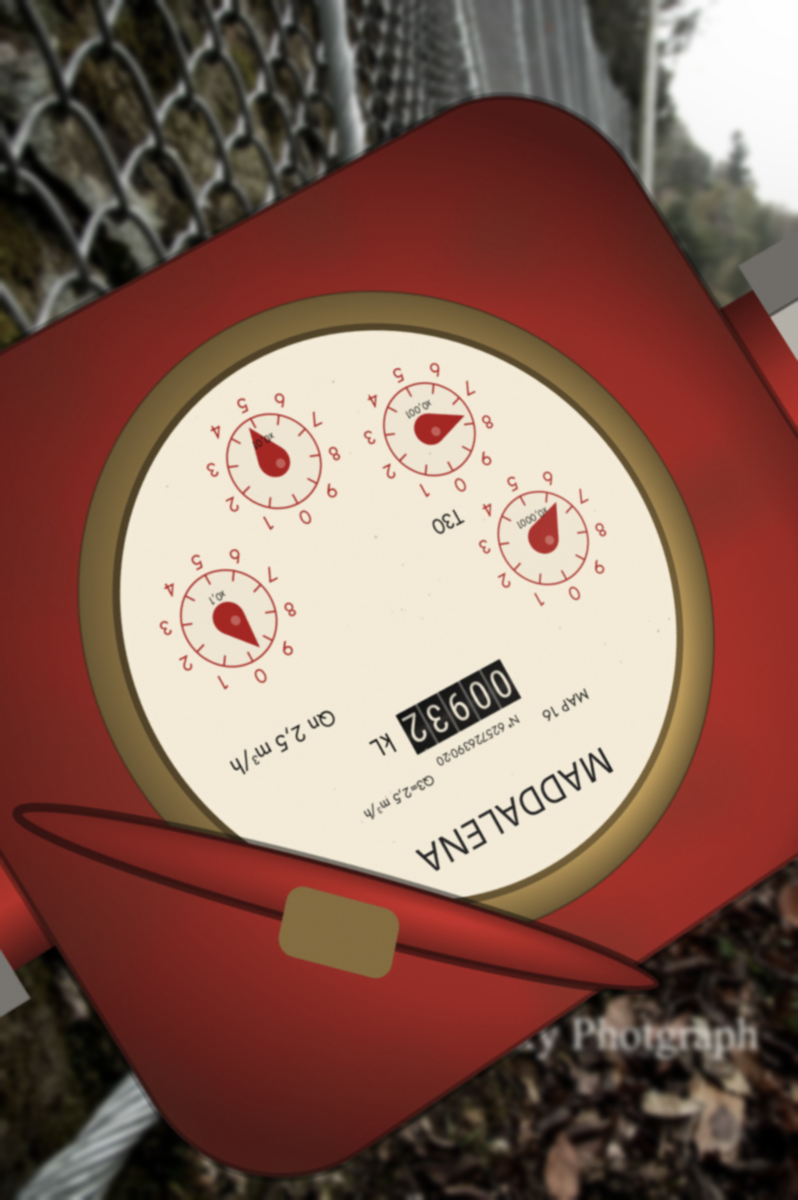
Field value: 931.9476 kL
